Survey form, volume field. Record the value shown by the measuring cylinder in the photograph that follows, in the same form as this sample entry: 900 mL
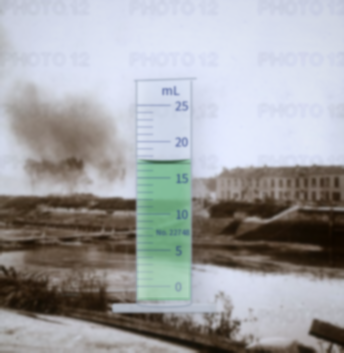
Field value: 17 mL
